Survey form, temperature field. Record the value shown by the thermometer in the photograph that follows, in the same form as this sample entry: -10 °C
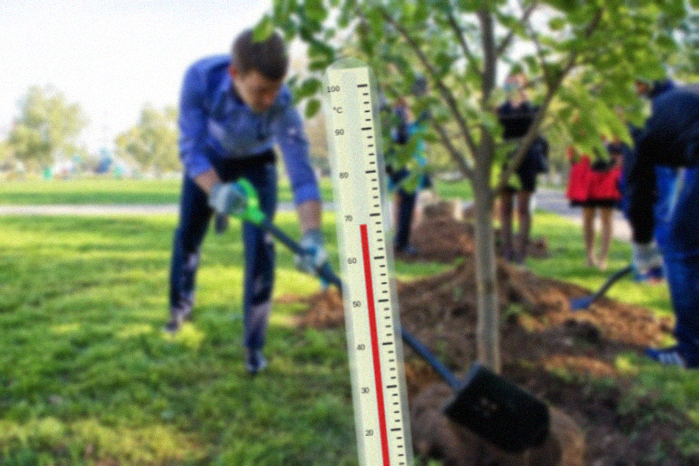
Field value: 68 °C
